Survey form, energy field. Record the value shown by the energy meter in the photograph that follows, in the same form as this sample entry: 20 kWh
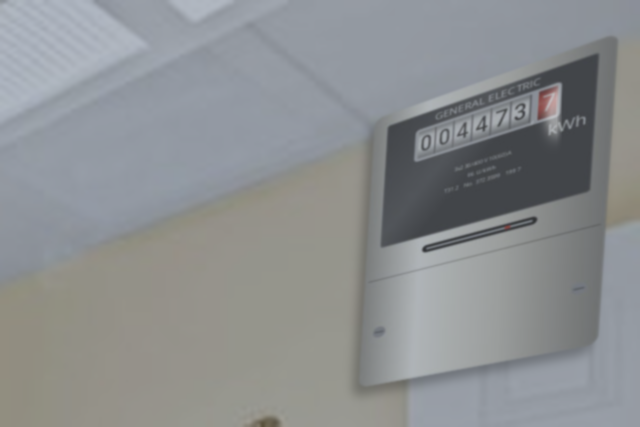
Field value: 4473.7 kWh
